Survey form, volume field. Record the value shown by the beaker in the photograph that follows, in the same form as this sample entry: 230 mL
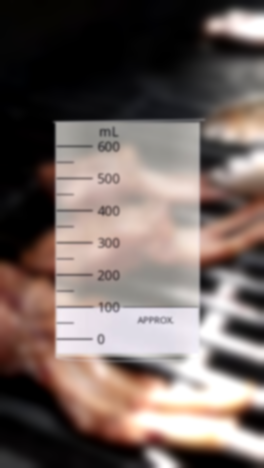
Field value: 100 mL
